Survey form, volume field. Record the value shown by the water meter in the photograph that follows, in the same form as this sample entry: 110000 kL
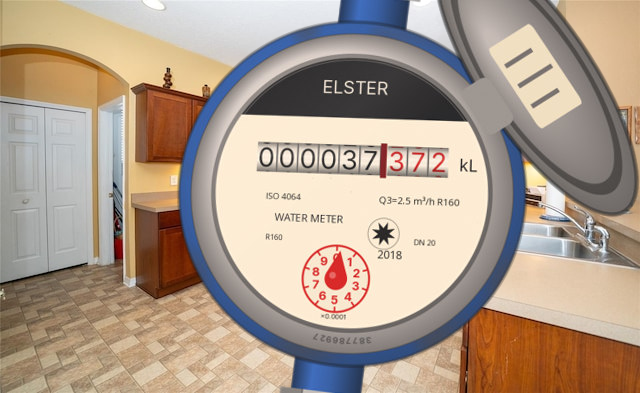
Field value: 37.3720 kL
